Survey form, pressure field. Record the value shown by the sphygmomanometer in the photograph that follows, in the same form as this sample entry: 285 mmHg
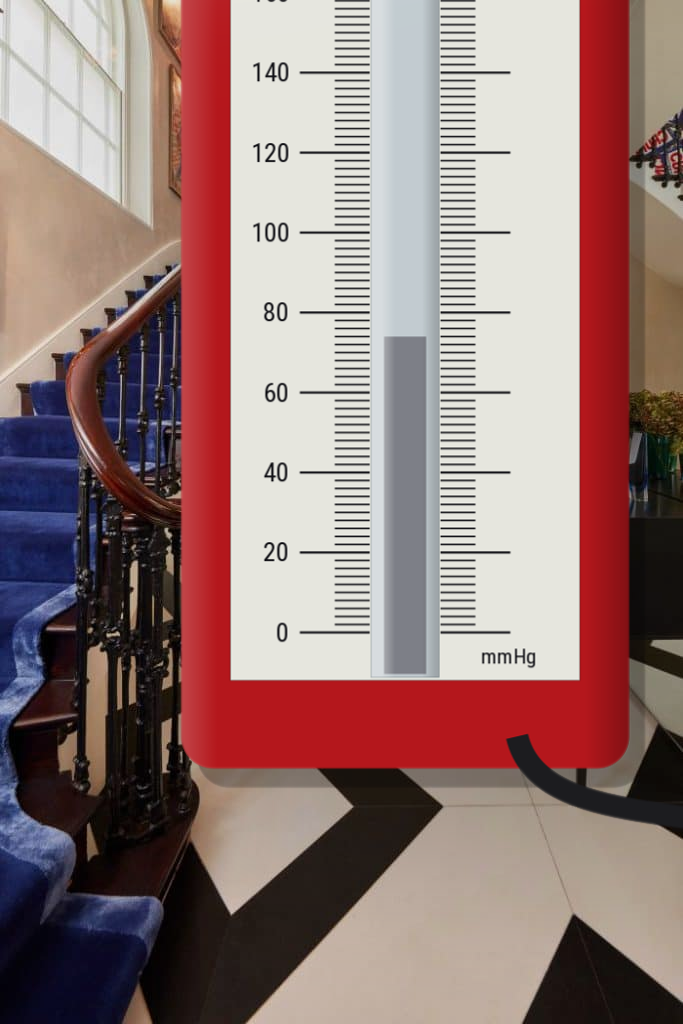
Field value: 74 mmHg
